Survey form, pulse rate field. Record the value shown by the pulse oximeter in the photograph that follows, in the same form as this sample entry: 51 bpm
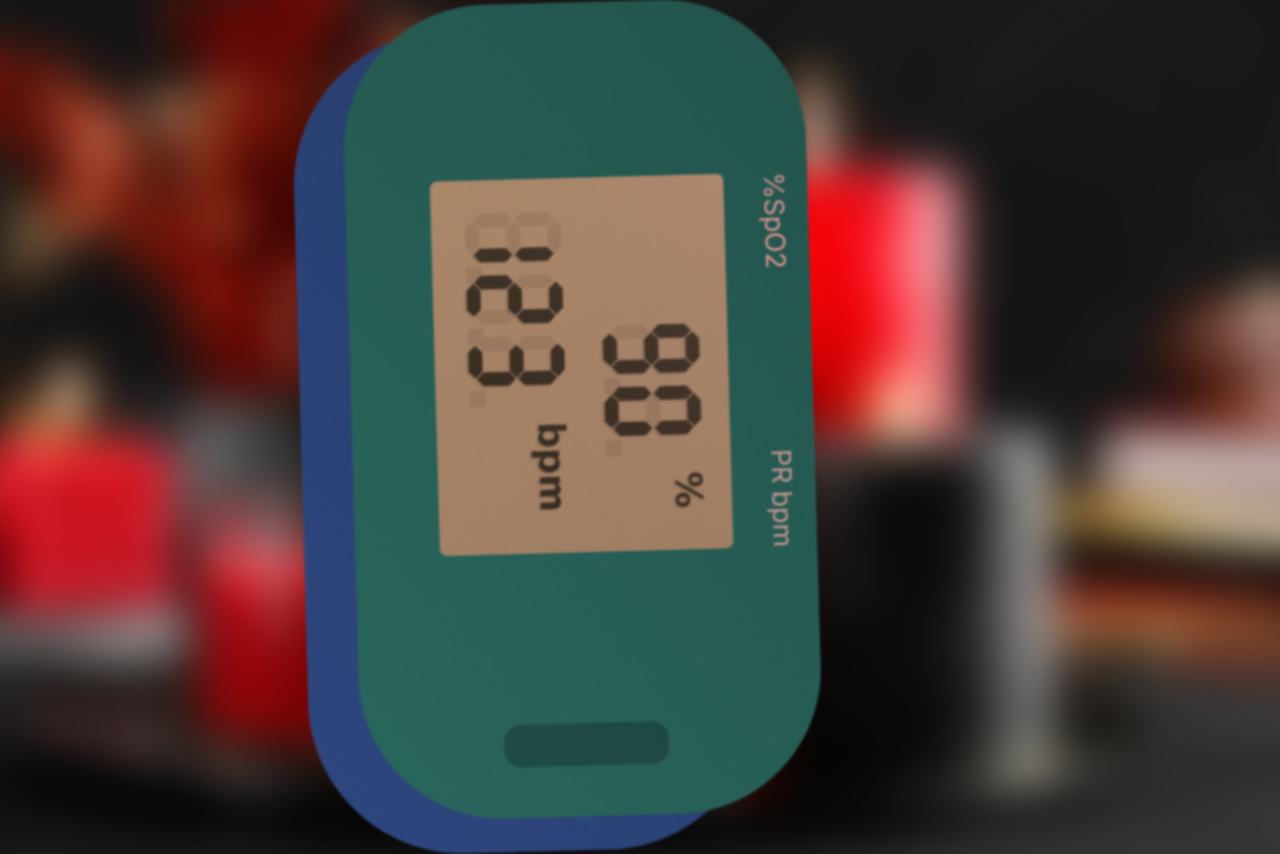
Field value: 123 bpm
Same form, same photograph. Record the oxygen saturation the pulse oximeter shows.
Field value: 90 %
